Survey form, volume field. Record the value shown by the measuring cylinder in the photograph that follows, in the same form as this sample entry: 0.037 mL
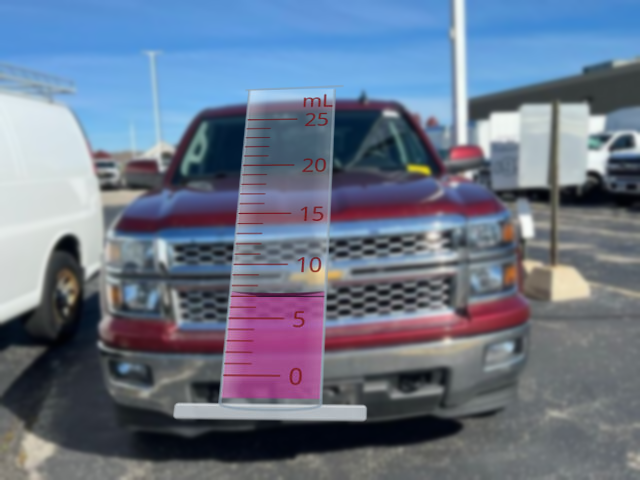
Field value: 7 mL
